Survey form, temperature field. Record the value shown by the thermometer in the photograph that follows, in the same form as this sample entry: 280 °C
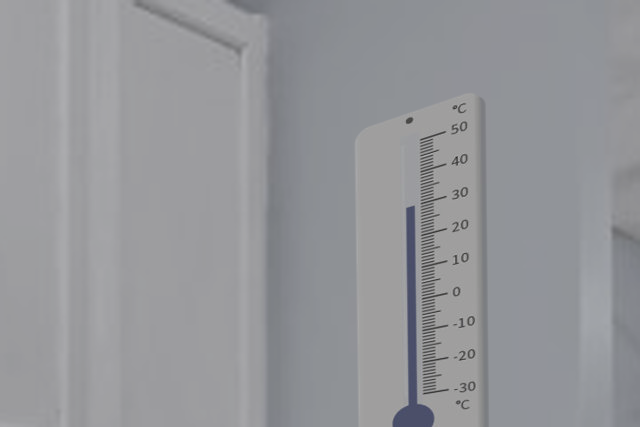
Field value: 30 °C
